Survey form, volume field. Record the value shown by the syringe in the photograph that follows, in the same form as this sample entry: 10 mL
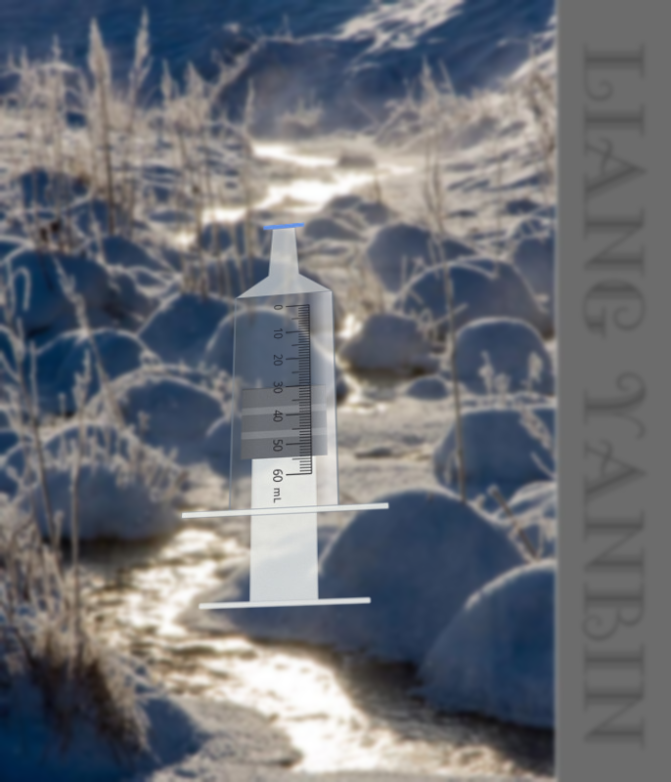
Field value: 30 mL
